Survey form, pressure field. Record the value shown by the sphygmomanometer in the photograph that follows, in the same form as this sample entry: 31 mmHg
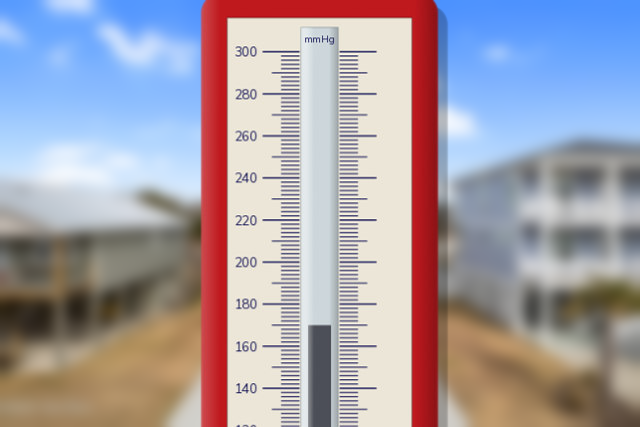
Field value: 170 mmHg
